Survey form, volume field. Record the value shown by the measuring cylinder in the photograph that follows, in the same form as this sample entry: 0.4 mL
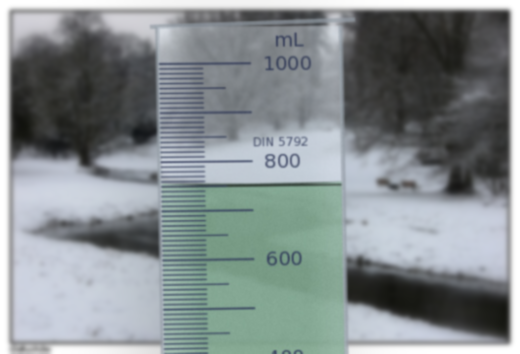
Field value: 750 mL
